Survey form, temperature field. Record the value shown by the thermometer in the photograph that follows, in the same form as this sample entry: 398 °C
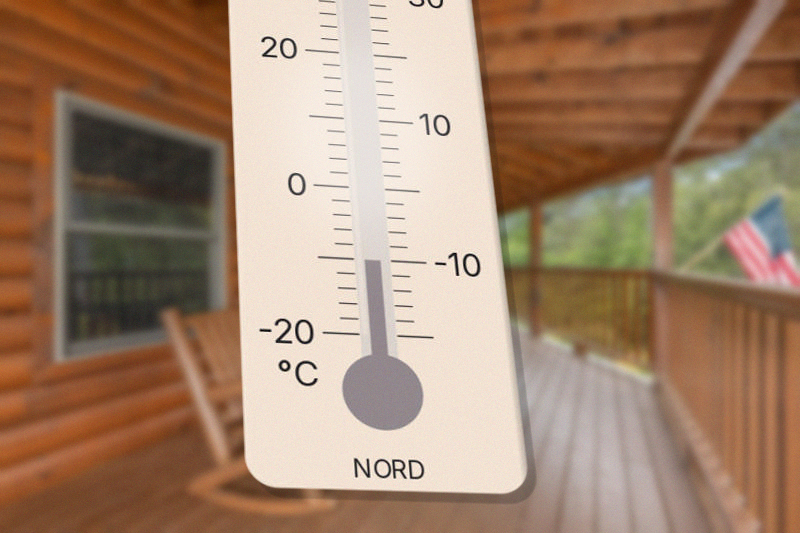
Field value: -10 °C
